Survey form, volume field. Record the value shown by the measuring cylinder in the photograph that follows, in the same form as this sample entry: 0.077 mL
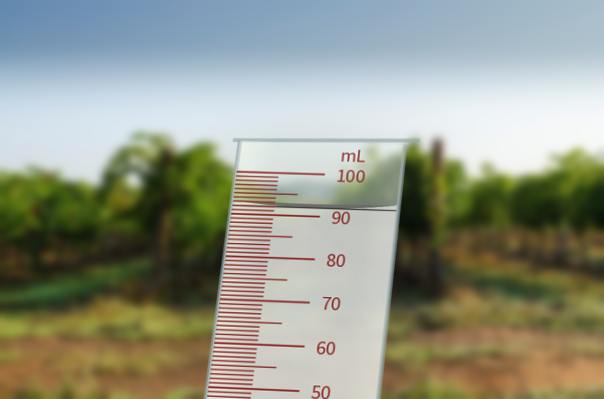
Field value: 92 mL
